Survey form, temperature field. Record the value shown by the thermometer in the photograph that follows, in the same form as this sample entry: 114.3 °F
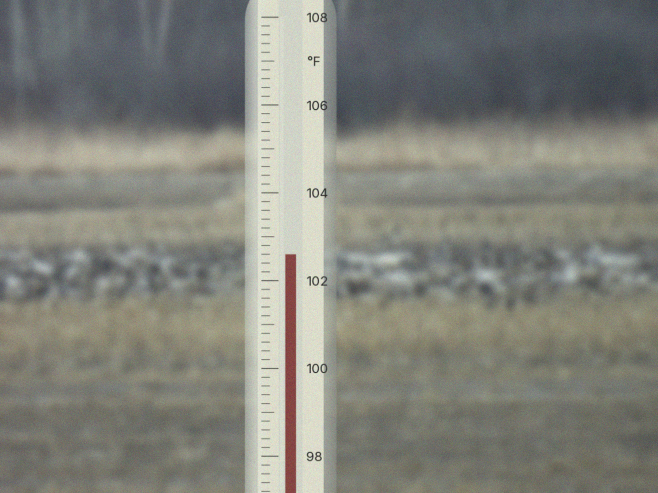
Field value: 102.6 °F
